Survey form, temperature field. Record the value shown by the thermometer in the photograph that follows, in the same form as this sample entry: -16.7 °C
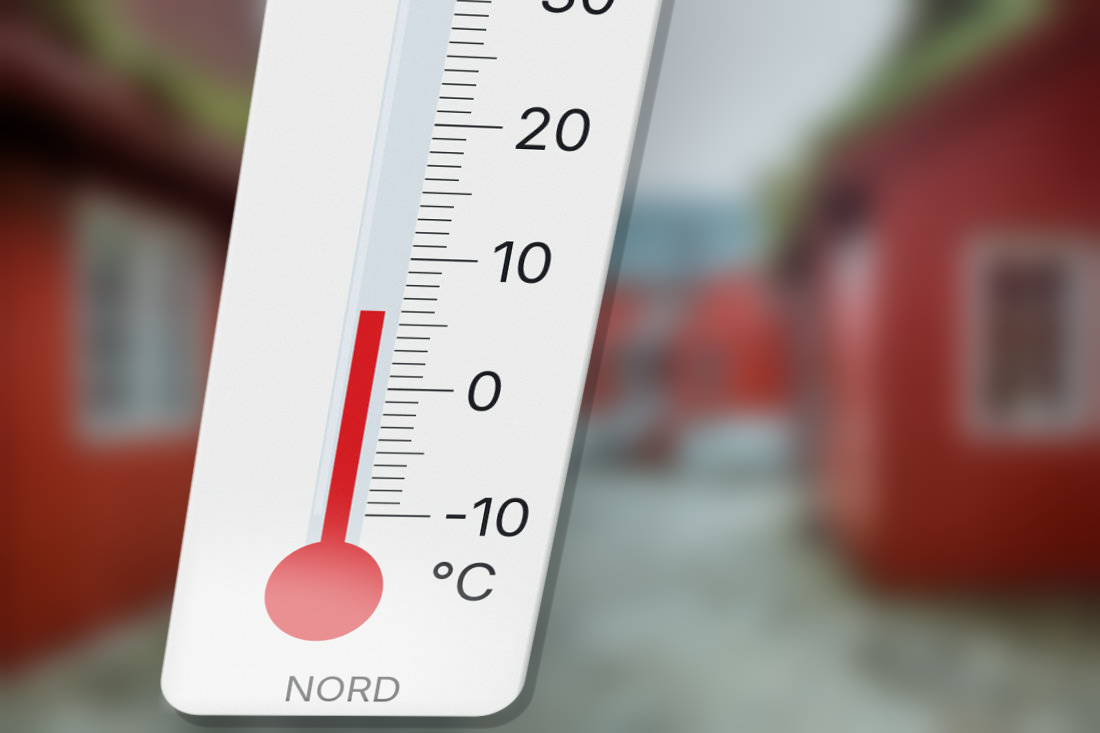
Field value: 6 °C
